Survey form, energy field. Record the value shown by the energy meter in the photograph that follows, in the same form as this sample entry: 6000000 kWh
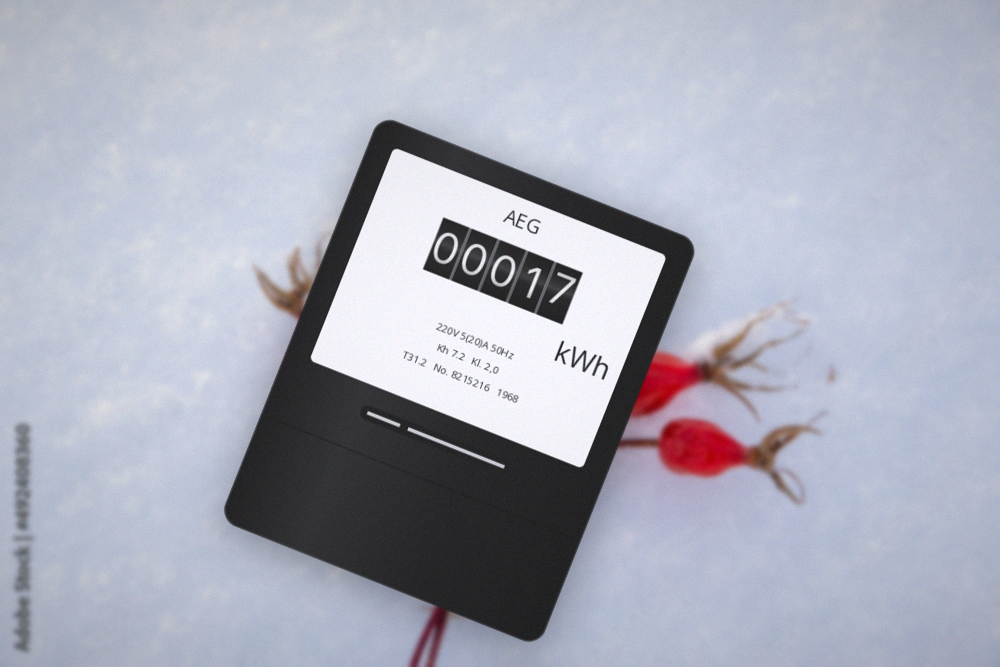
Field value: 17 kWh
